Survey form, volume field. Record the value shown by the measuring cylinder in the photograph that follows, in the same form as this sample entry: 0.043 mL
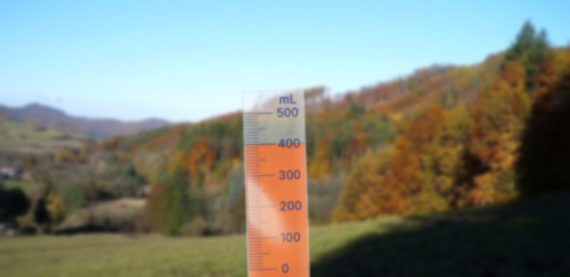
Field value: 400 mL
